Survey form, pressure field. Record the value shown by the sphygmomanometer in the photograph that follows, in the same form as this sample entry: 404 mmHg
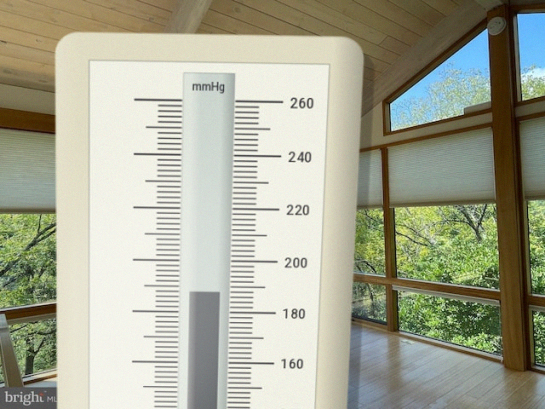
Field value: 188 mmHg
